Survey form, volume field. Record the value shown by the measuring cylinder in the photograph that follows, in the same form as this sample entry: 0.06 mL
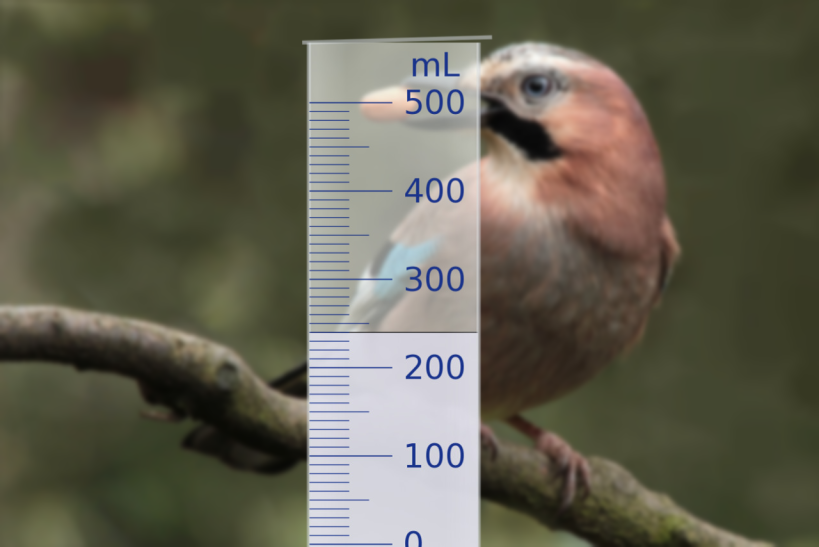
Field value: 240 mL
